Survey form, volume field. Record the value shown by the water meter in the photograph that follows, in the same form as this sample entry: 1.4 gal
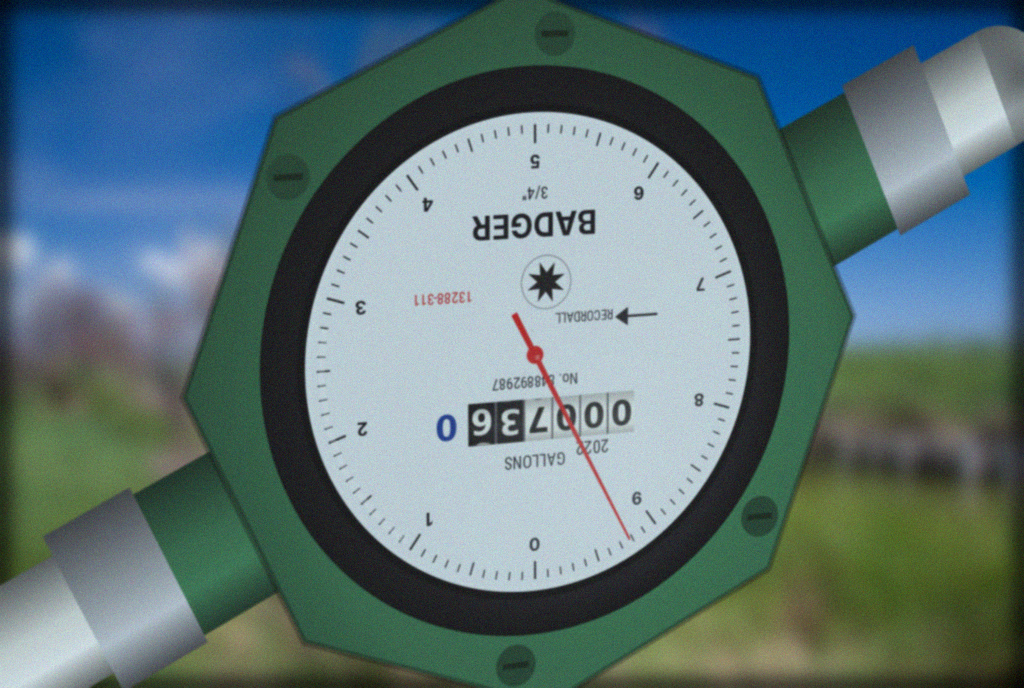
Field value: 7359.2 gal
